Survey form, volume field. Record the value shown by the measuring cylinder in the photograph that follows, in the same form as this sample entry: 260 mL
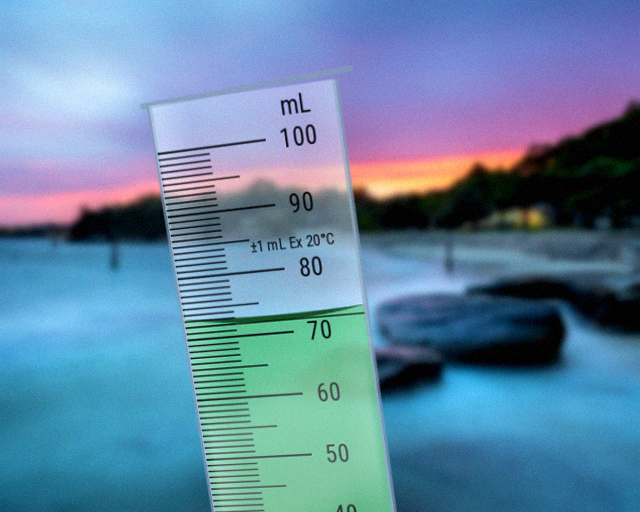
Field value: 72 mL
